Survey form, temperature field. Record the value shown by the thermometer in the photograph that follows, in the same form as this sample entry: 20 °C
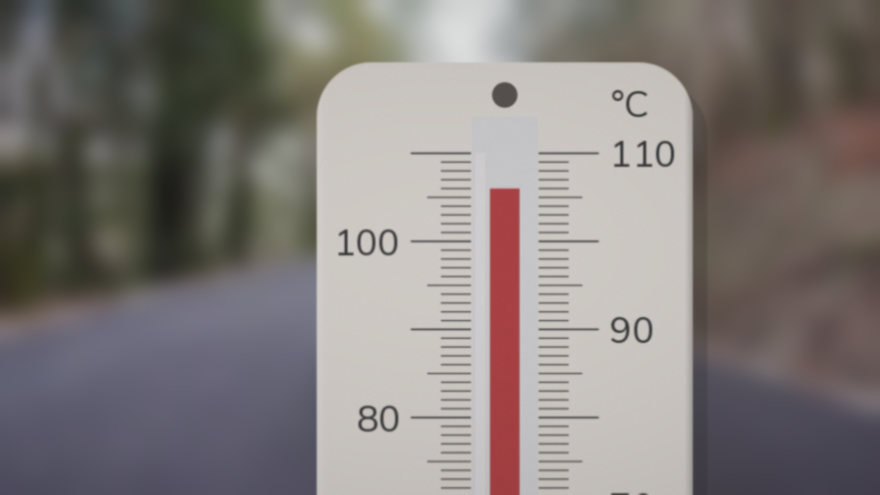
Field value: 106 °C
